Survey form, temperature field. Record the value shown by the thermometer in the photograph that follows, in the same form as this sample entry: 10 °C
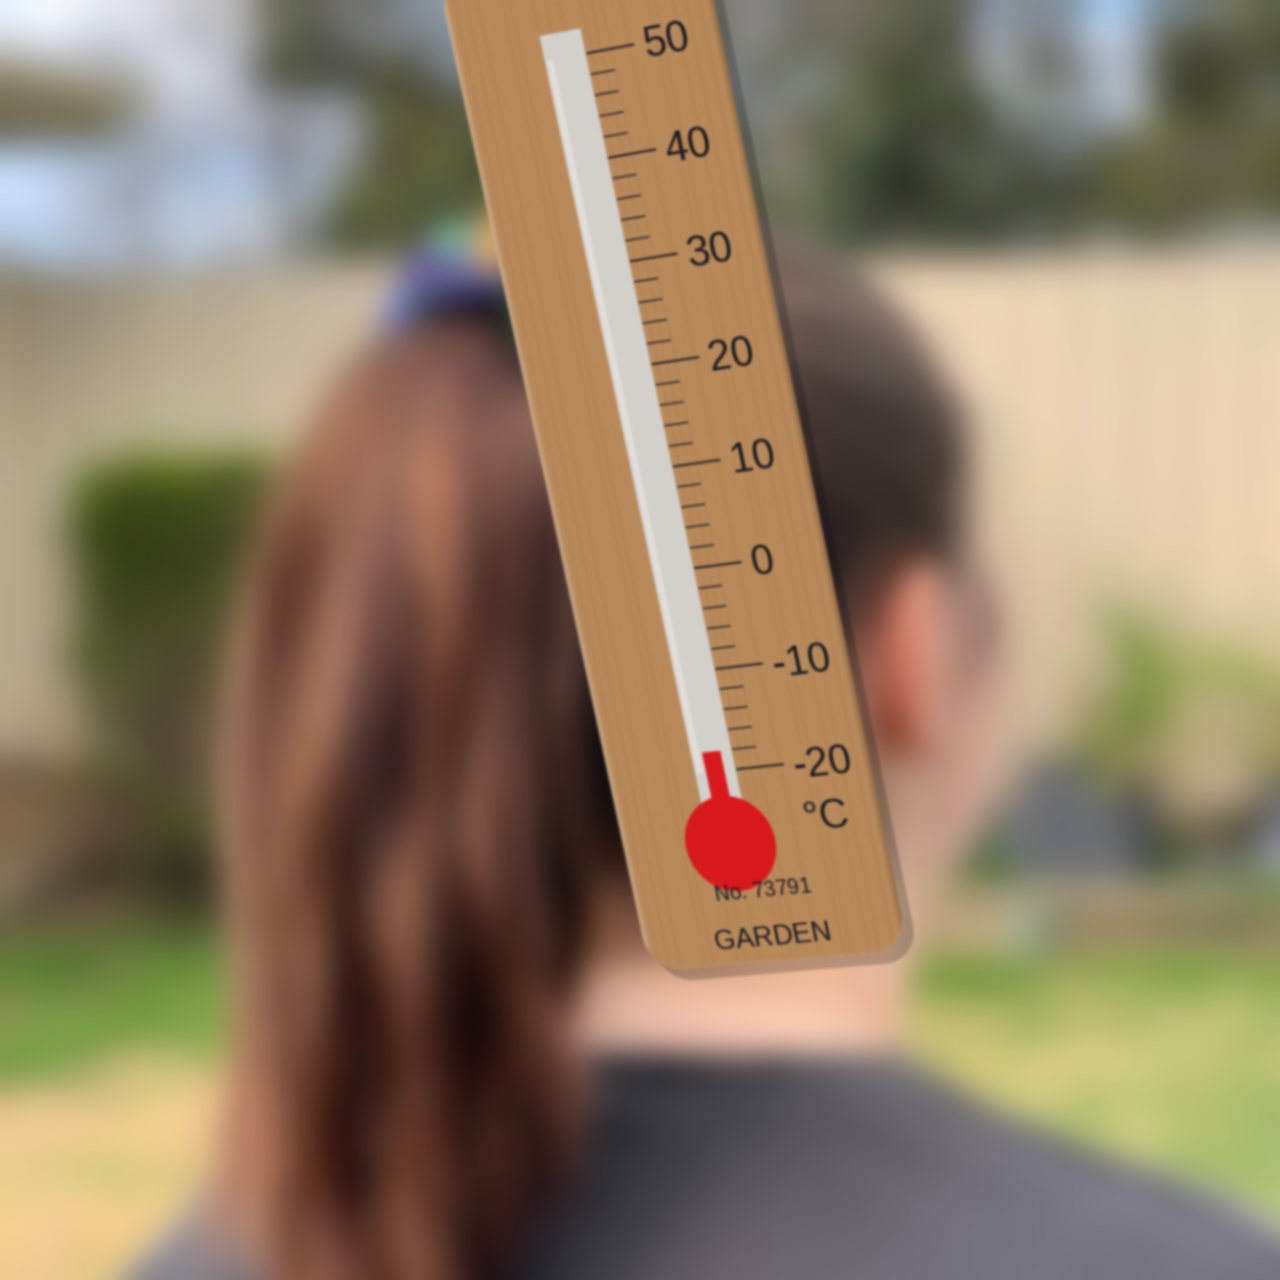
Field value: -18 °C
